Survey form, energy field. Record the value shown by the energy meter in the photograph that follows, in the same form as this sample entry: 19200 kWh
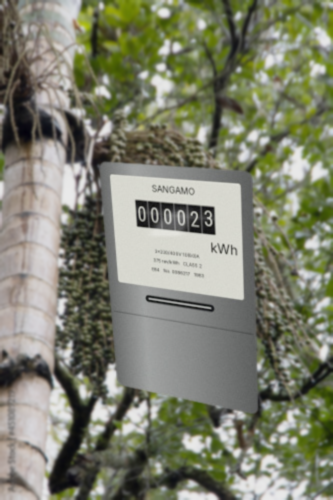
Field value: 23 kWh
